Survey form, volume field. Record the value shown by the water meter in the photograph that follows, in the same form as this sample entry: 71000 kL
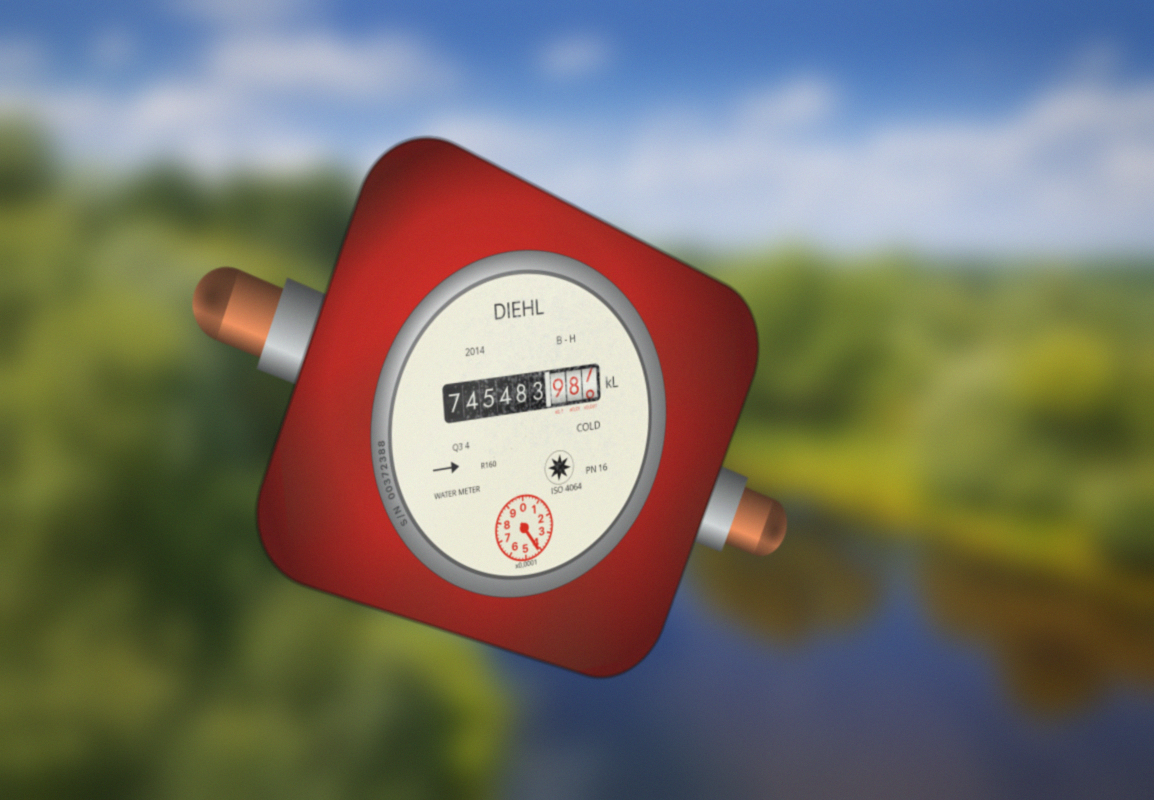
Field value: 745483.9874 kL
